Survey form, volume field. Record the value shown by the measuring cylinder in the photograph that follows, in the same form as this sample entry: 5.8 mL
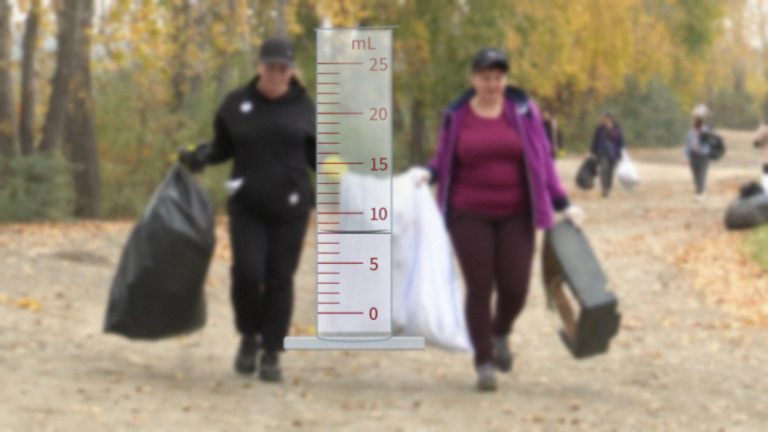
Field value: 8 mL
